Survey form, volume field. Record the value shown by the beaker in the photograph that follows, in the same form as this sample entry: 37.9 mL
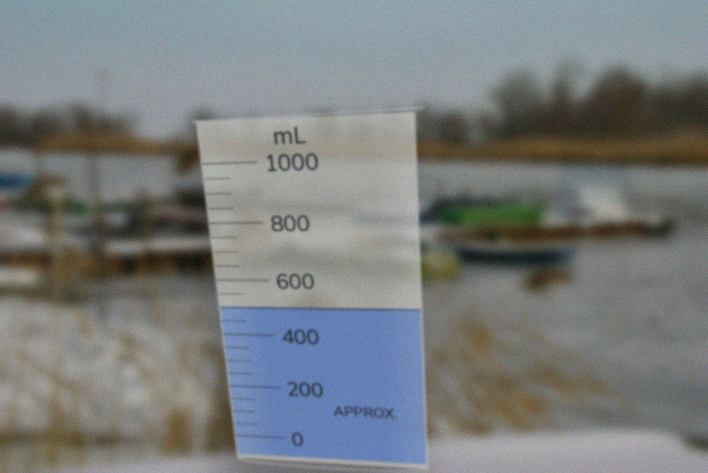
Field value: 500 mL
